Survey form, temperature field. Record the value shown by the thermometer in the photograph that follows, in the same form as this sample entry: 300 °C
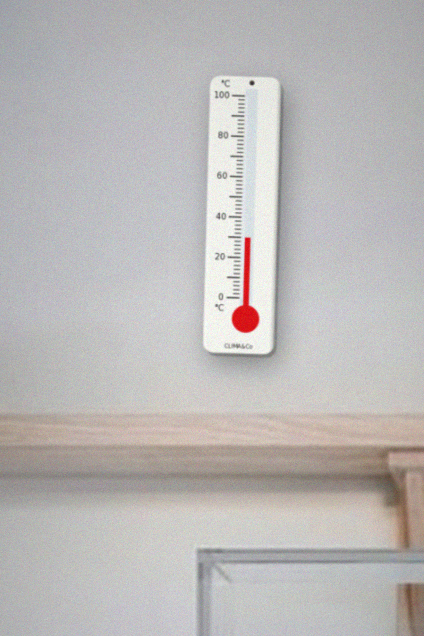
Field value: 30 °C
